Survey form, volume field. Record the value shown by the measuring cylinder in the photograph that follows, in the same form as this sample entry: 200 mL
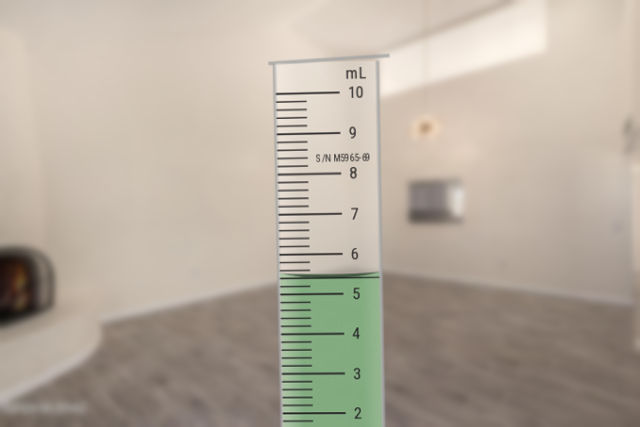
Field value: 5.4 mL
